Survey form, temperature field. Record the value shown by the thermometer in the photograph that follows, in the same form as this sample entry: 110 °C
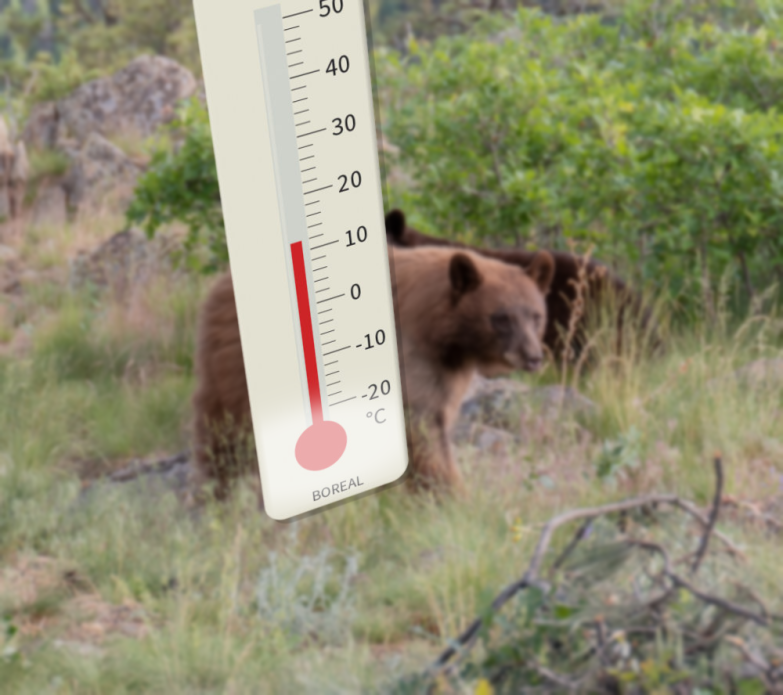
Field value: 12 °C
